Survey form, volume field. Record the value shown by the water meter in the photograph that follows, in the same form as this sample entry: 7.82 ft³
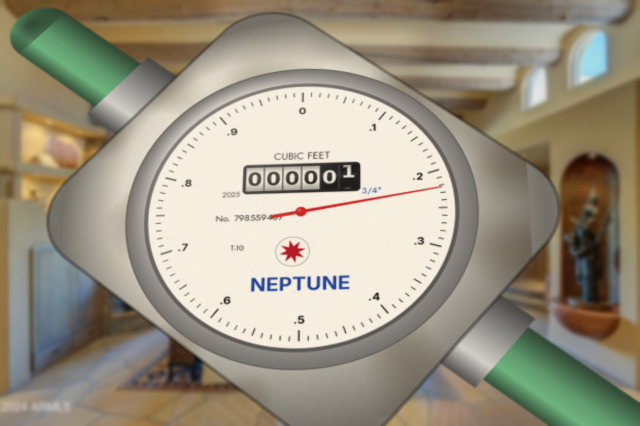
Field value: 1.22 ft³
